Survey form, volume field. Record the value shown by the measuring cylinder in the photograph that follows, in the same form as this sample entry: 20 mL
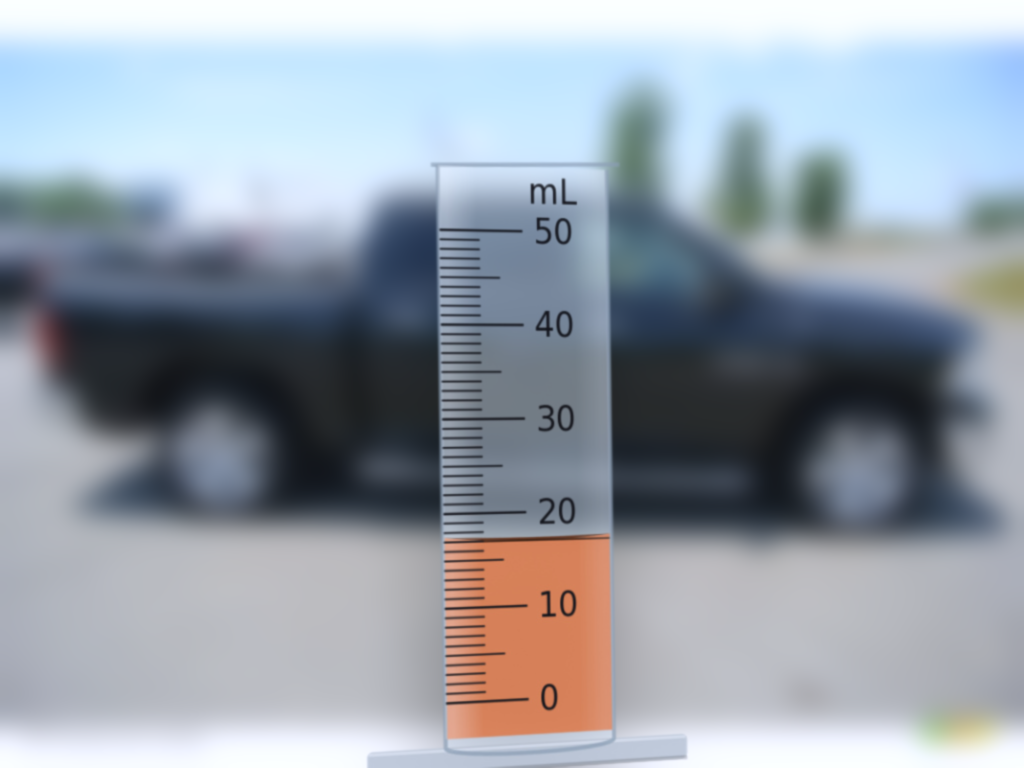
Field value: 17 mL
